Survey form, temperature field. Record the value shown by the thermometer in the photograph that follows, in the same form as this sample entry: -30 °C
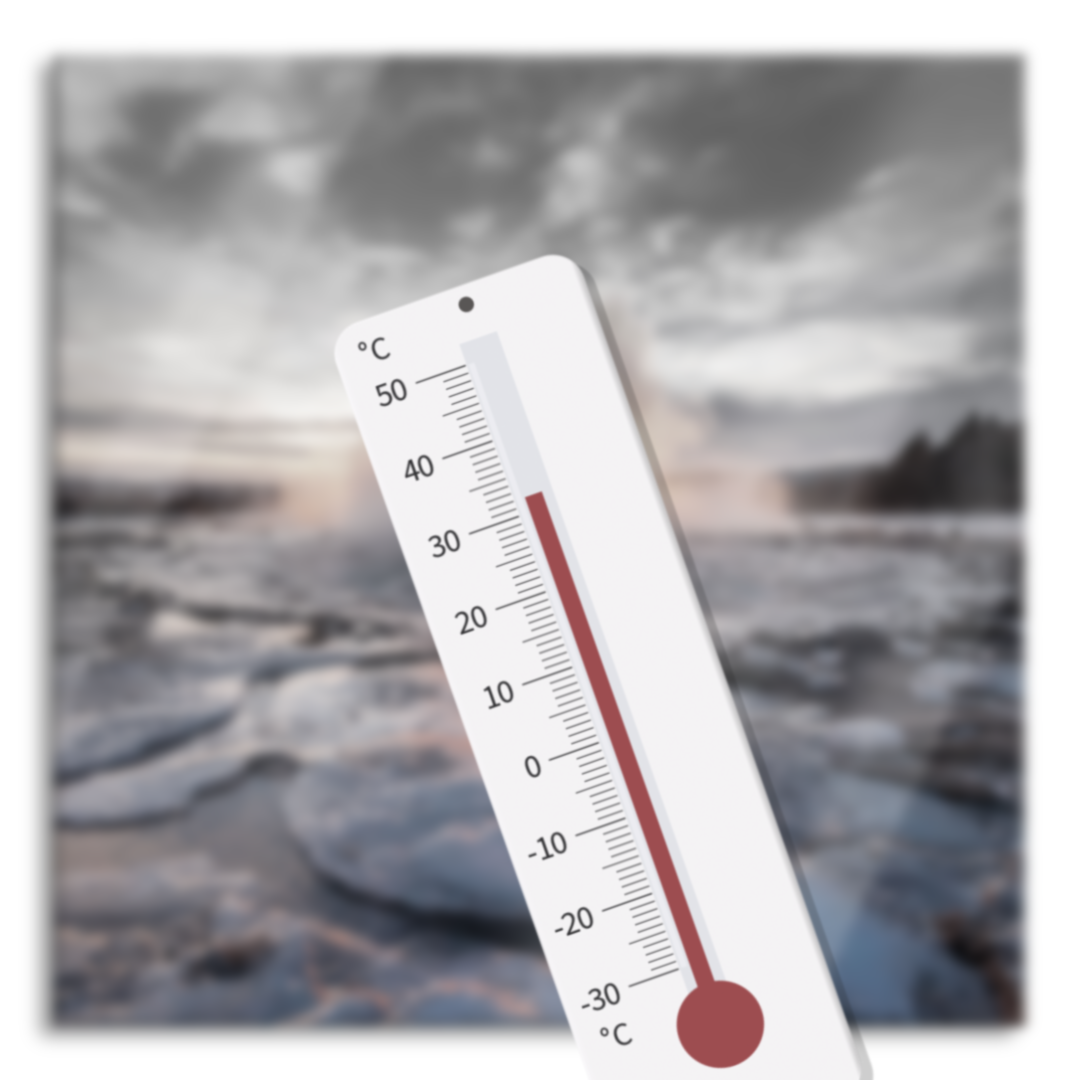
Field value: 32 °C
